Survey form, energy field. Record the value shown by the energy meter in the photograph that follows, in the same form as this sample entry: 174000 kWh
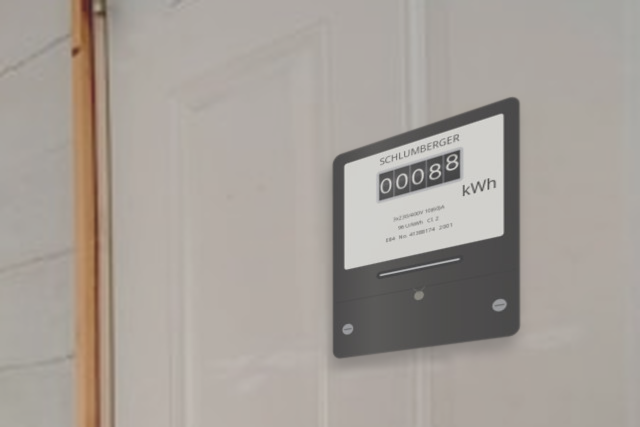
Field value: 88 kWh
